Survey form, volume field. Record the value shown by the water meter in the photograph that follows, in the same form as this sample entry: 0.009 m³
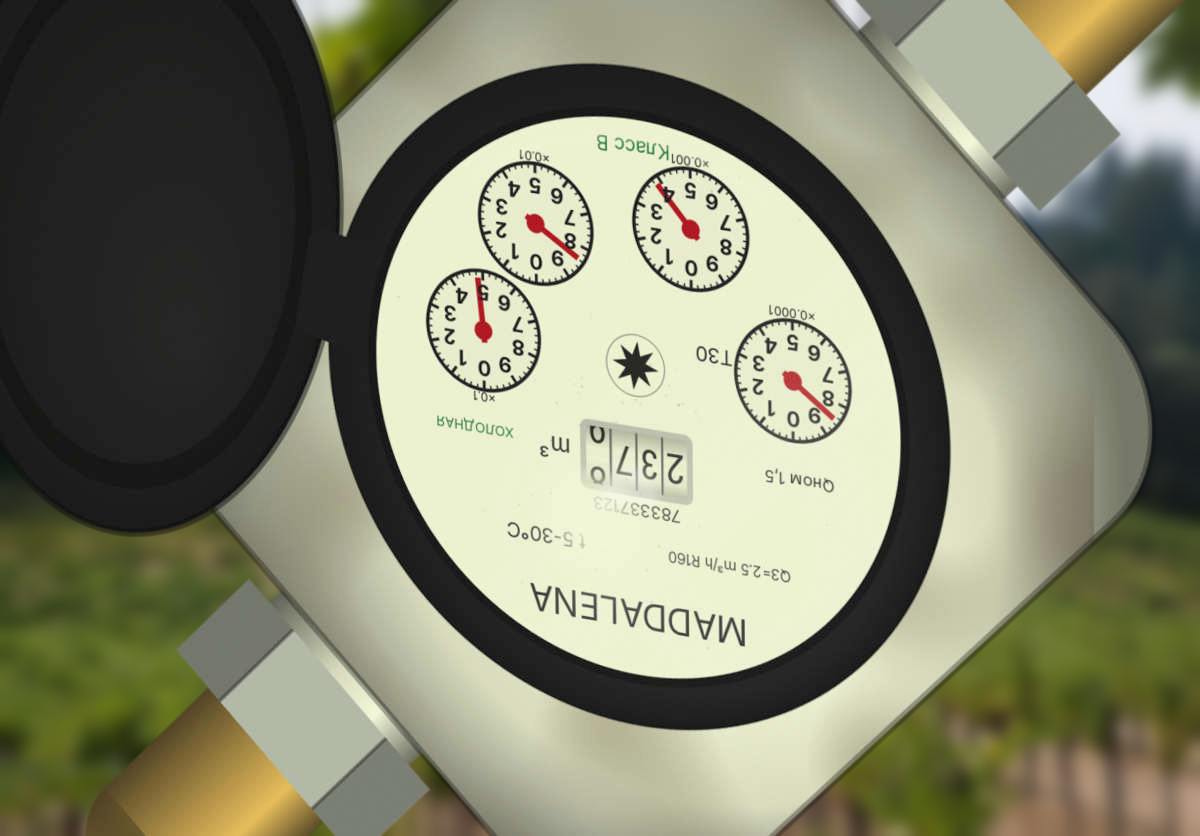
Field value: 2378.4838 m³
